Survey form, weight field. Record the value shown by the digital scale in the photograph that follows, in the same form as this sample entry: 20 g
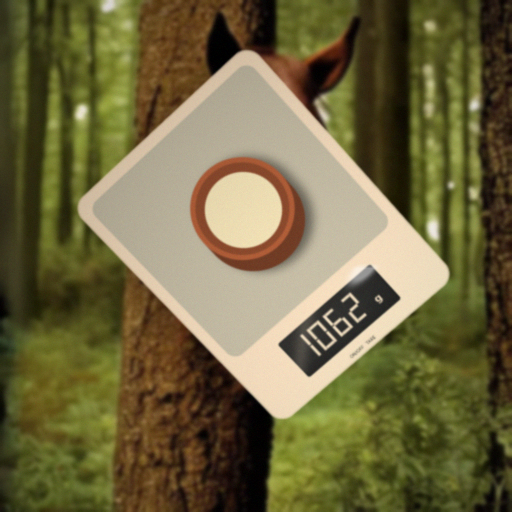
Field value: 1062 g
